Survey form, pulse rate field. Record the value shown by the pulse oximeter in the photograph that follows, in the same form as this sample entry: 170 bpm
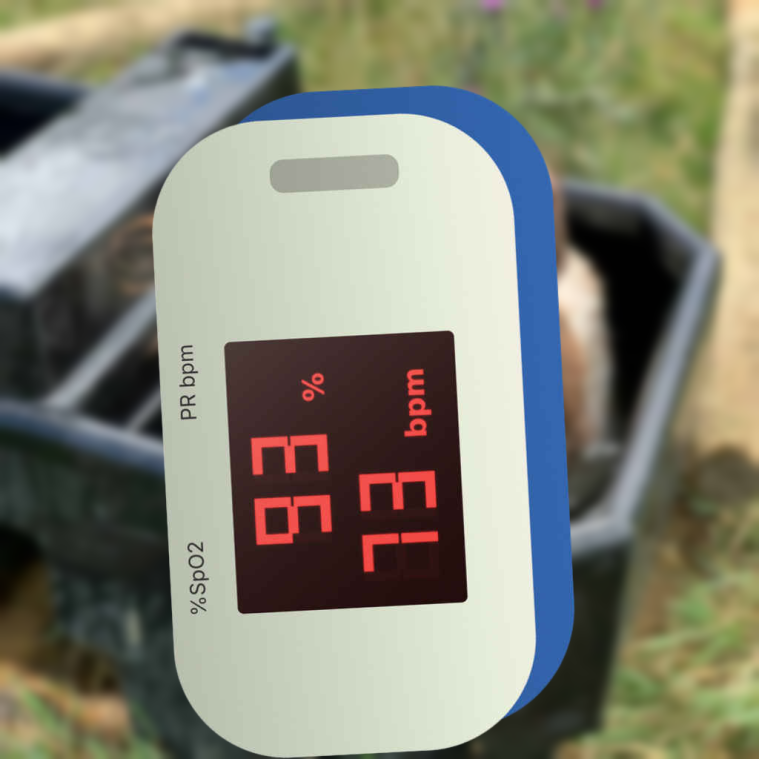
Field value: 73 bpm
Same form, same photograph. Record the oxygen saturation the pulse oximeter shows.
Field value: 93 %
